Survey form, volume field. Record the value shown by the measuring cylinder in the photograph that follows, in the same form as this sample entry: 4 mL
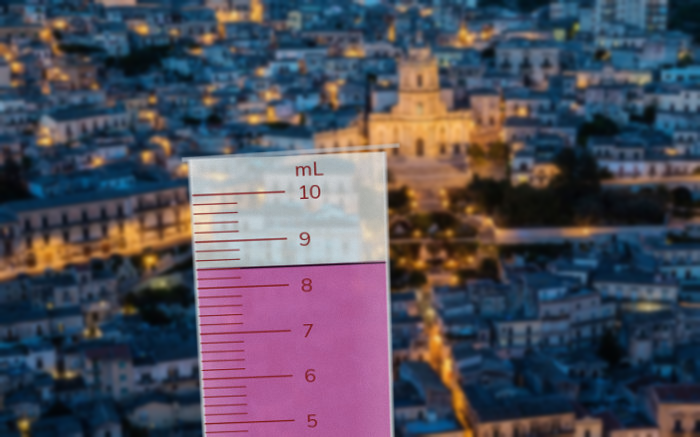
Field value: 8.4 mL
